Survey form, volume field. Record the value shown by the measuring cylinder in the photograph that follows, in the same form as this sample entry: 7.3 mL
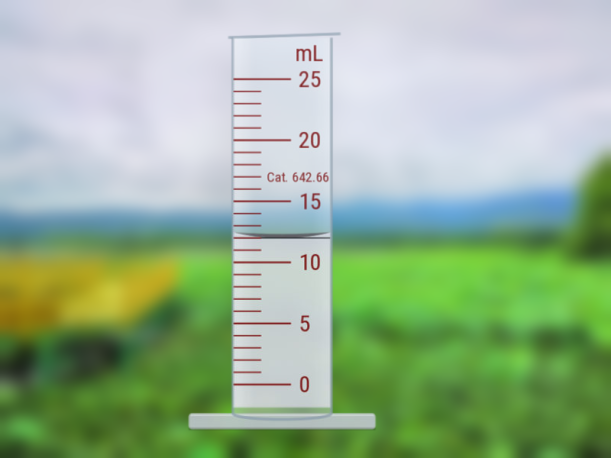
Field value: 12 mL
